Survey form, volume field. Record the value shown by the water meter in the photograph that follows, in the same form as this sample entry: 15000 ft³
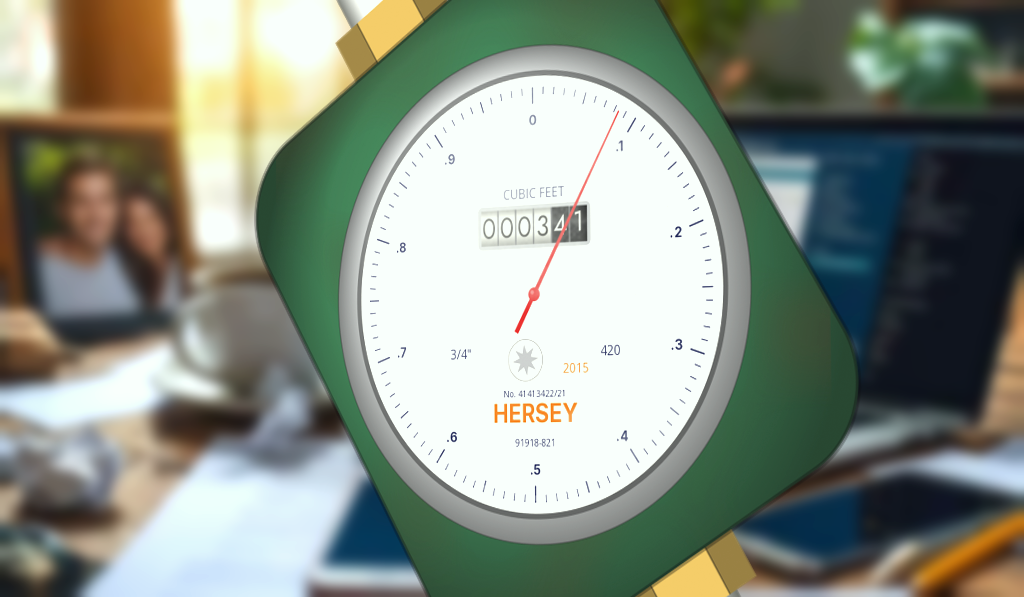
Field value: 341.08 ft³
